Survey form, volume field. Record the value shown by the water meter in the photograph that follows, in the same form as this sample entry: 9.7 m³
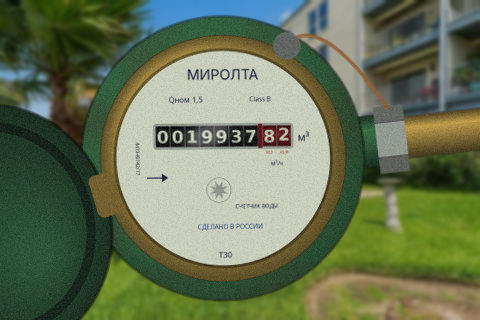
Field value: 19937.82 m³
